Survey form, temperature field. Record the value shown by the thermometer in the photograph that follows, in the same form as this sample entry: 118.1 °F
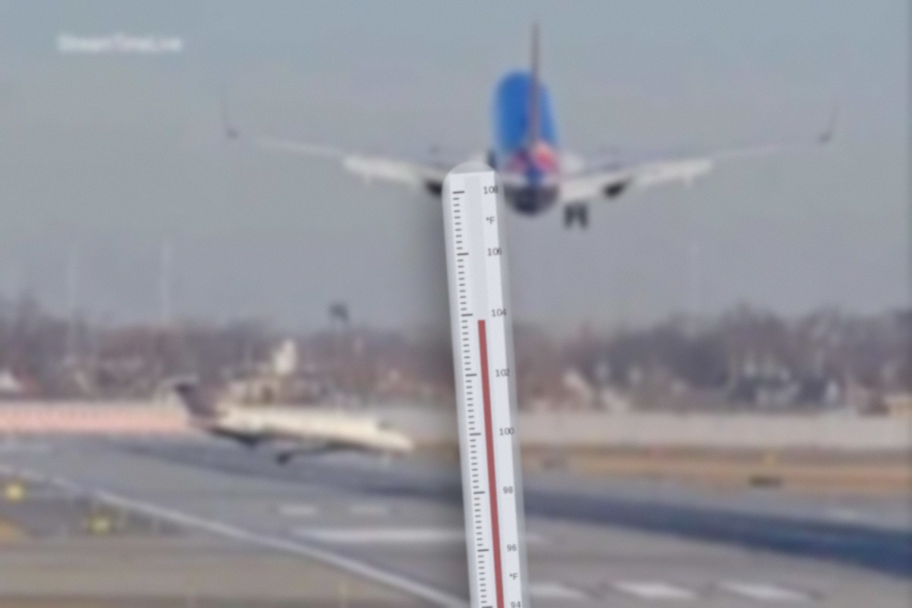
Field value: 103.8 °F
